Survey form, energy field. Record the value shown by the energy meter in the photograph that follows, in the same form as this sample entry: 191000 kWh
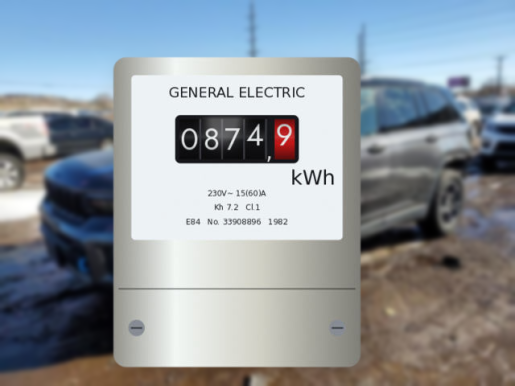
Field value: 874.9 kWh
